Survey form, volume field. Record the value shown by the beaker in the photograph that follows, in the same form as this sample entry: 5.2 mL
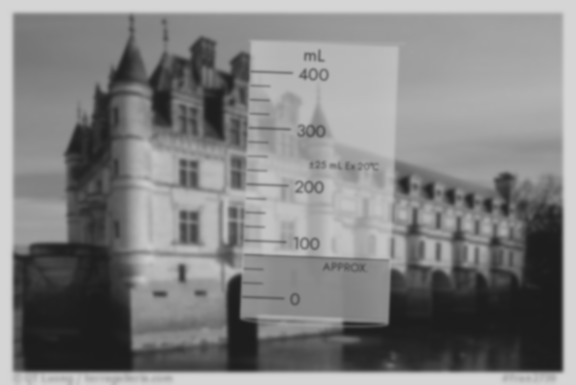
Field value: 75 mL
